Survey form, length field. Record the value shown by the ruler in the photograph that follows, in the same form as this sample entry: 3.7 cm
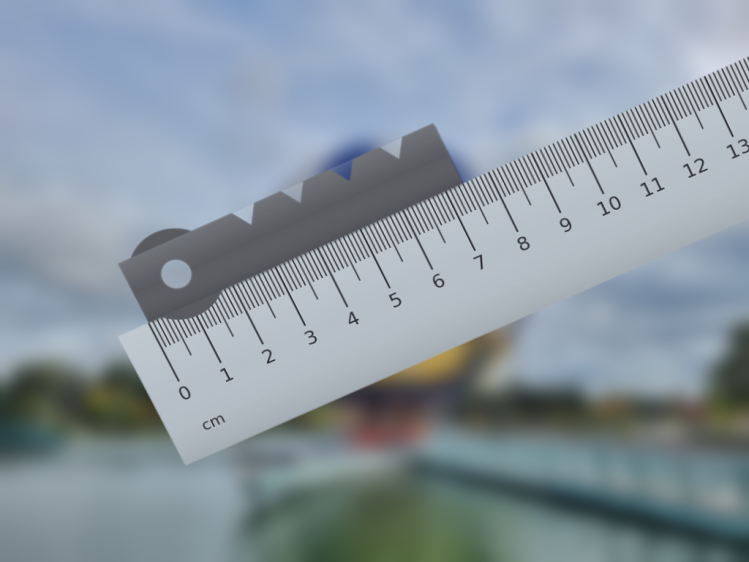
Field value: 7.4 cm
